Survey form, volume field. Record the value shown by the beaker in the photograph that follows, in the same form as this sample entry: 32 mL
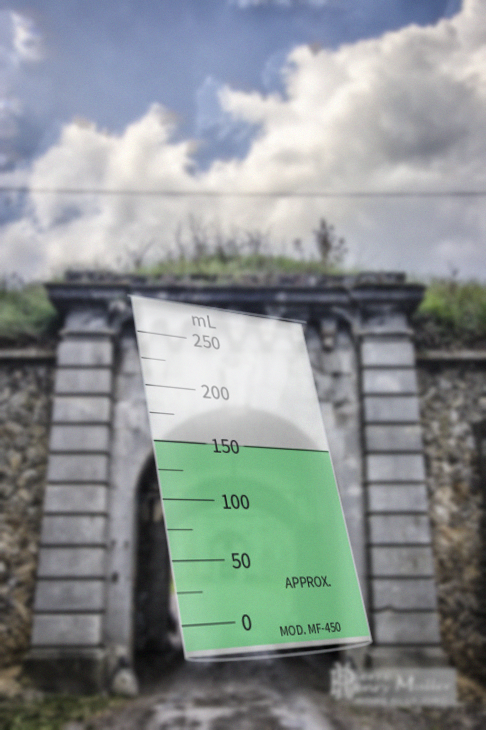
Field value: 150 mL
